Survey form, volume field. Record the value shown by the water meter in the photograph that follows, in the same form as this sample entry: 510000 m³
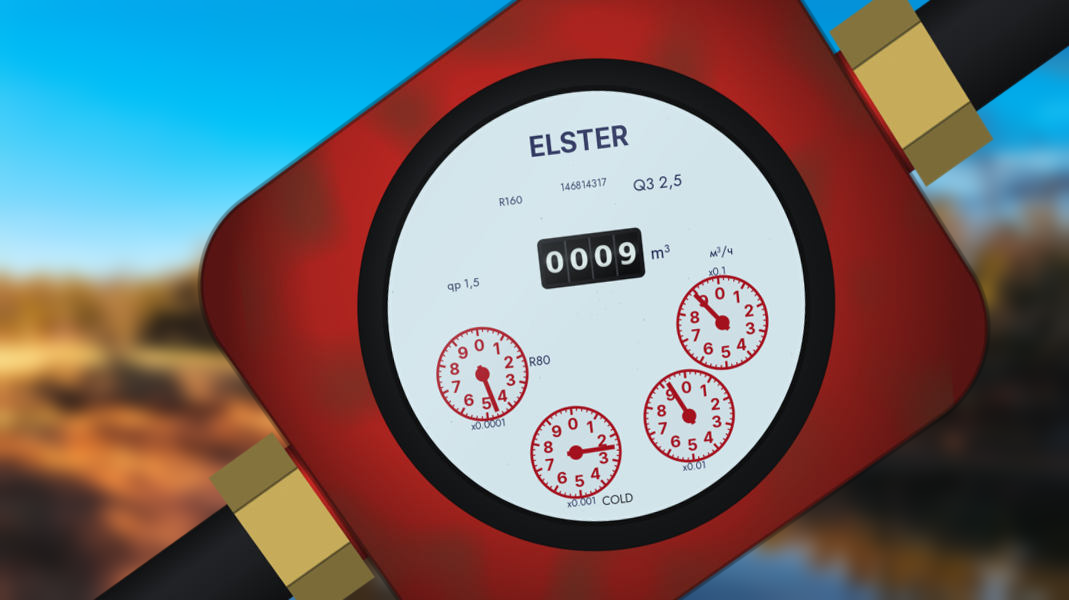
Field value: 9.8924 m³
